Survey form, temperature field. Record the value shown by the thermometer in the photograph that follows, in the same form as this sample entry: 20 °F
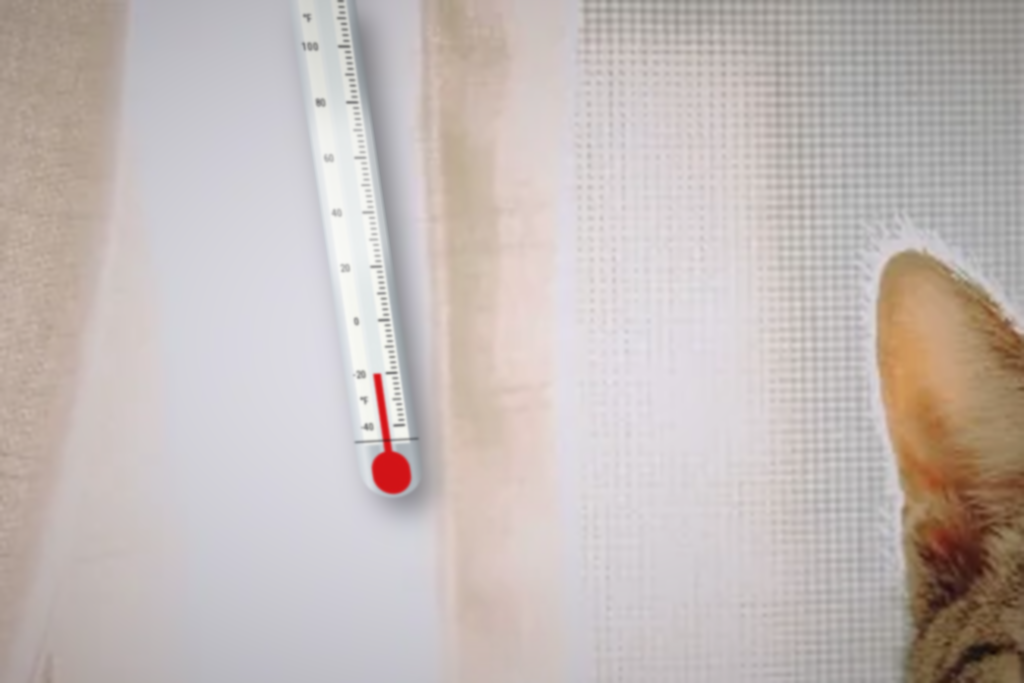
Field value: -20 °F
